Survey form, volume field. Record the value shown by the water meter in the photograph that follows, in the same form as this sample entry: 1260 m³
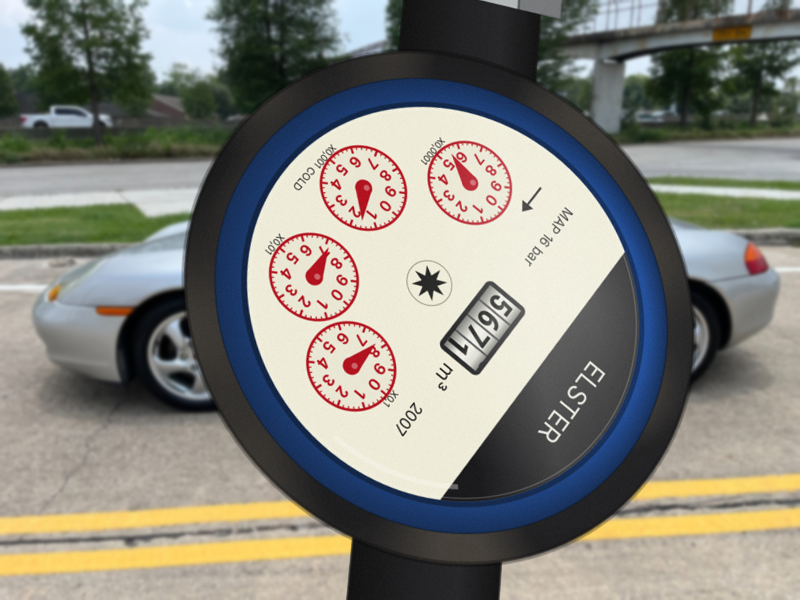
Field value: 5670.7715 m³
